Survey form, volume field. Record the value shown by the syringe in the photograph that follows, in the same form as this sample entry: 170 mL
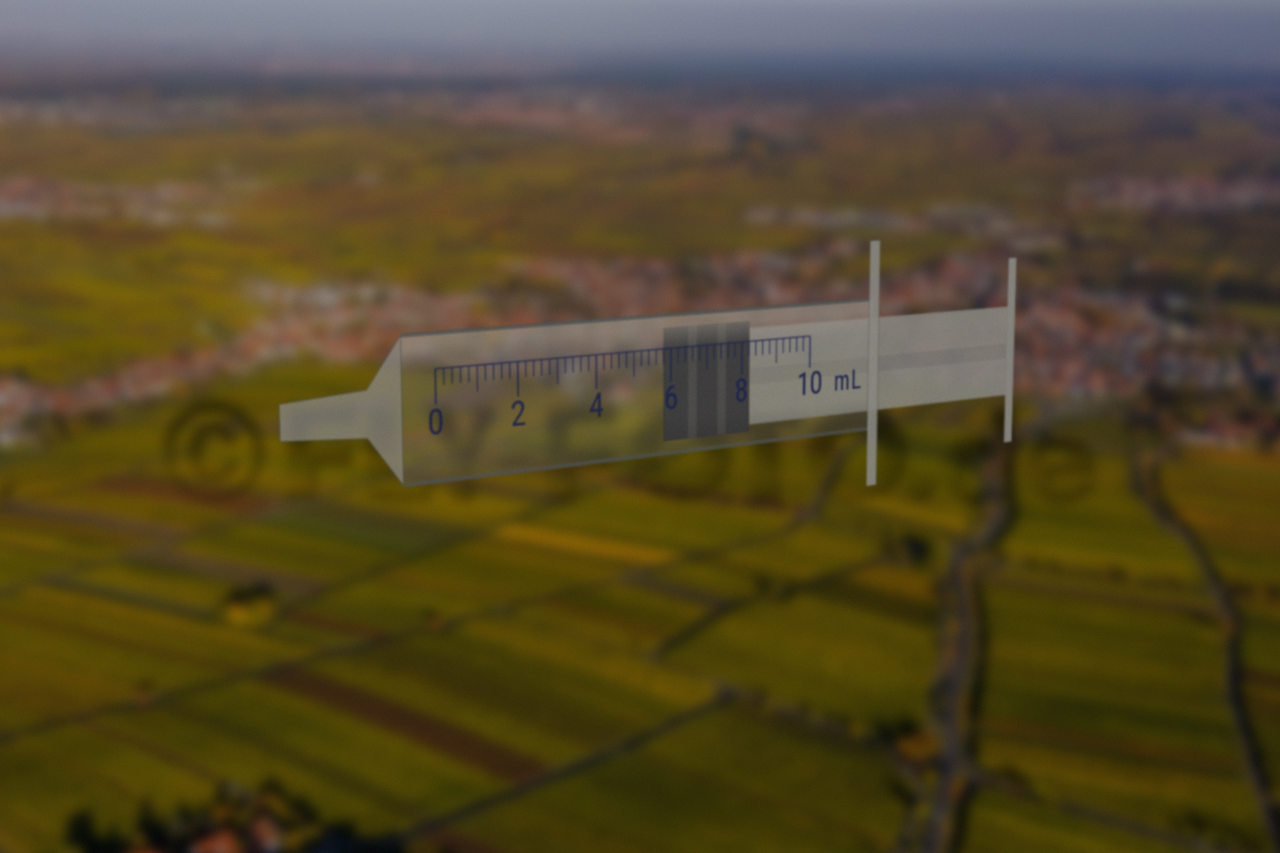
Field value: 5.8 mL
